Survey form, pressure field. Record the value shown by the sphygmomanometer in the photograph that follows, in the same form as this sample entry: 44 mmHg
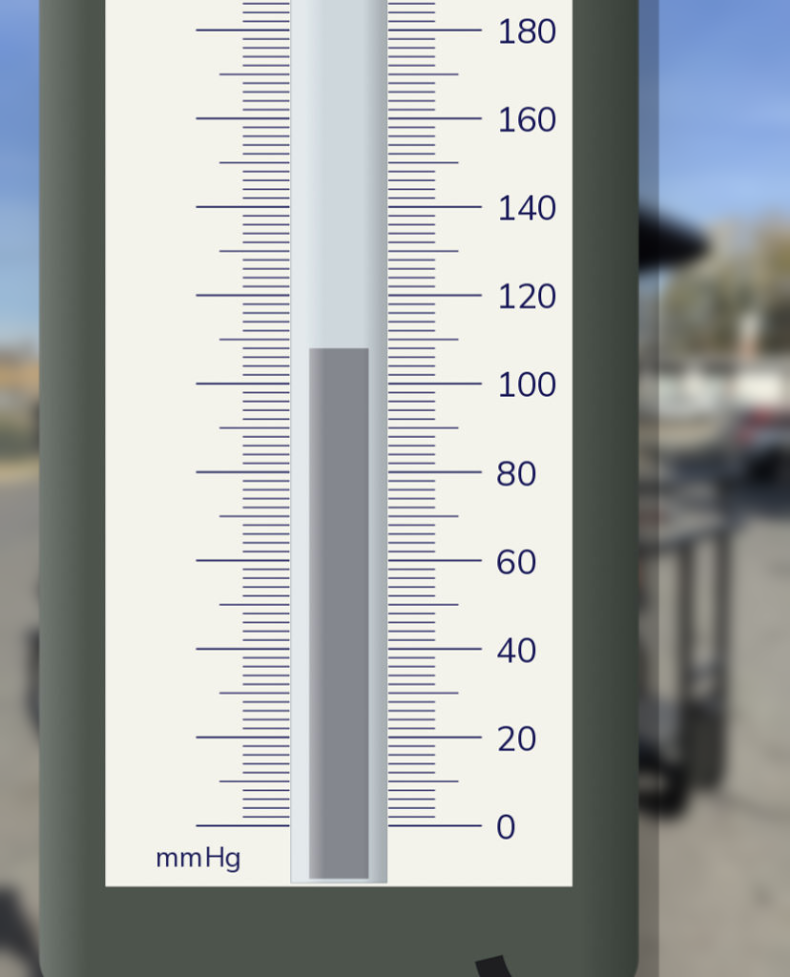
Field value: 108 mmHg
